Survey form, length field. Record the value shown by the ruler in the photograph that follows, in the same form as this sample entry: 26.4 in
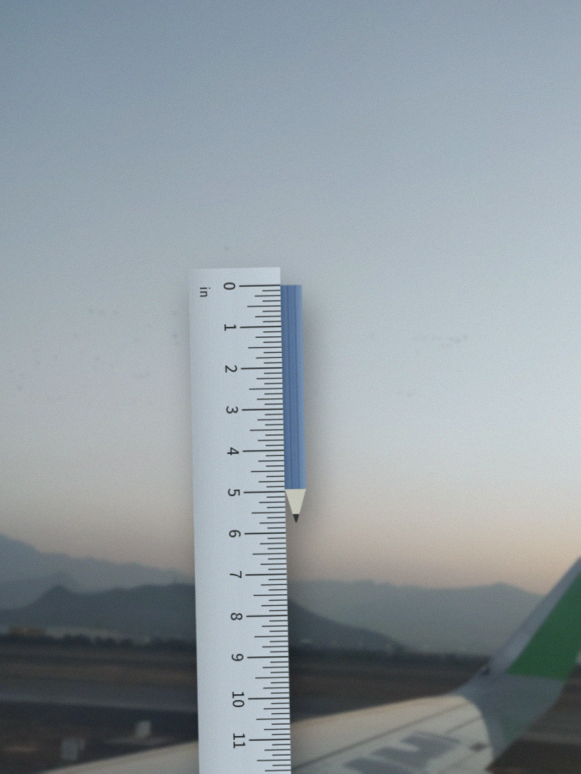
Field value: 5.75 in
